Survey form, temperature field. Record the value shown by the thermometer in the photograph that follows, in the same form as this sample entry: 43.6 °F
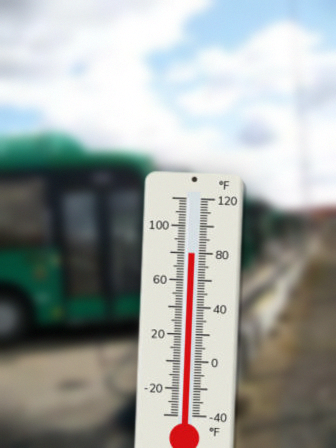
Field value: 80 °F
